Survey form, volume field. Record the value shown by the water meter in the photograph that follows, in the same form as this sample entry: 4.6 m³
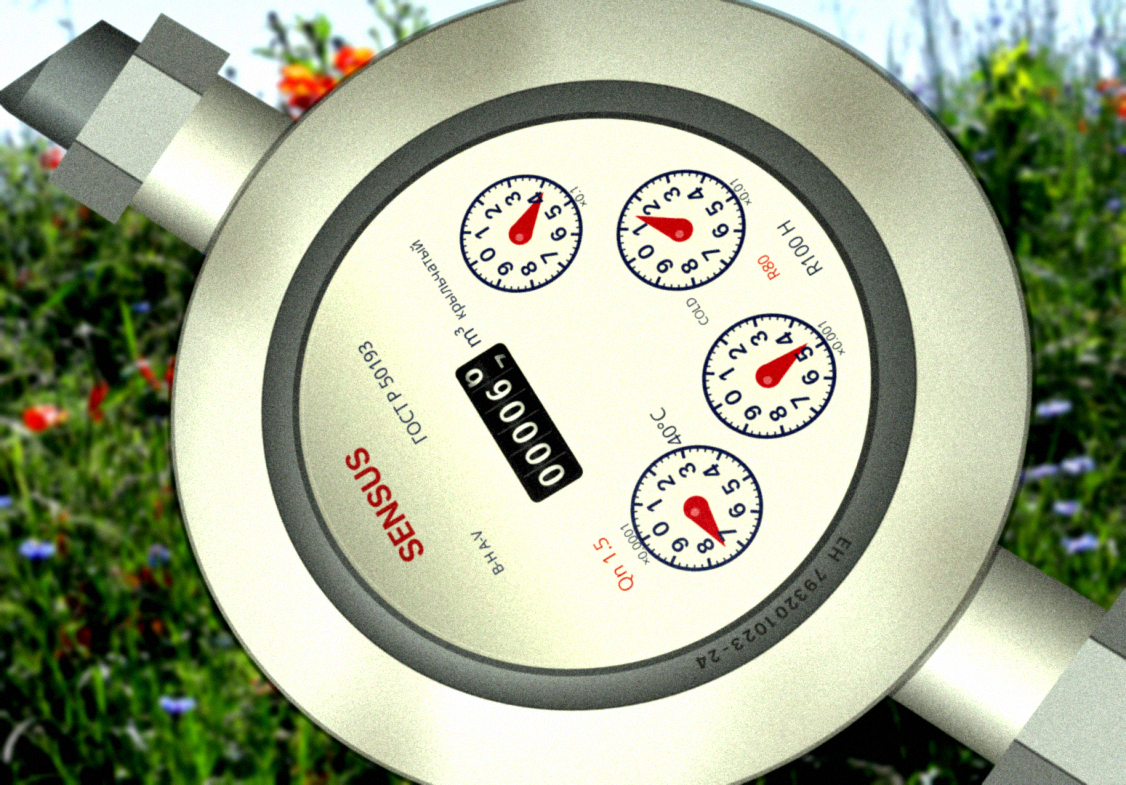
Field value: 66.4147 m³
